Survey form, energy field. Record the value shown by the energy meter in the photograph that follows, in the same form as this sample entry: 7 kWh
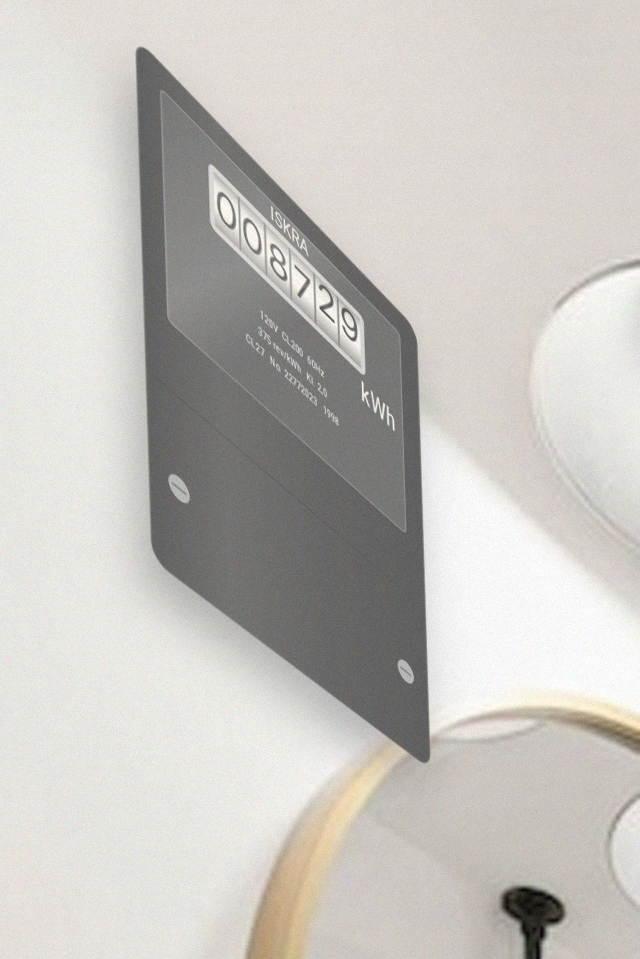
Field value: 8729 kWh
